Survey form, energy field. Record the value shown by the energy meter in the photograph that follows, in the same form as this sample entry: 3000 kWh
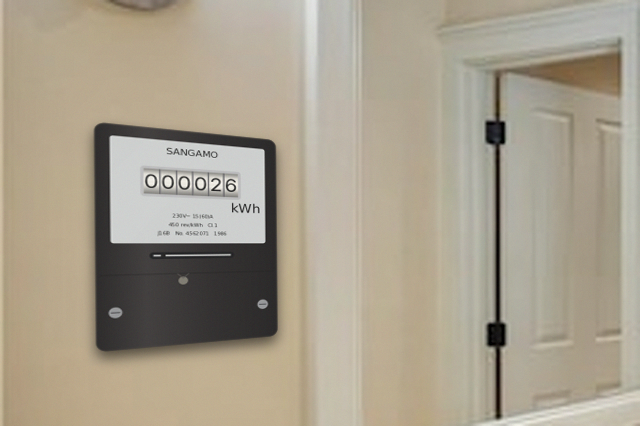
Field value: 26 kWh
